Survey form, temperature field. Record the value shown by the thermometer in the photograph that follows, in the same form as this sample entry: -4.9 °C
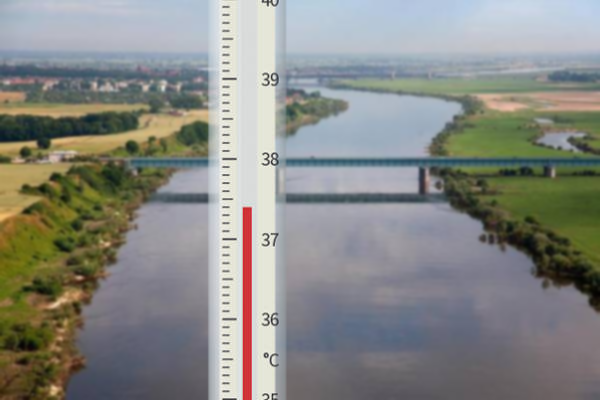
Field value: 37.4 °C
